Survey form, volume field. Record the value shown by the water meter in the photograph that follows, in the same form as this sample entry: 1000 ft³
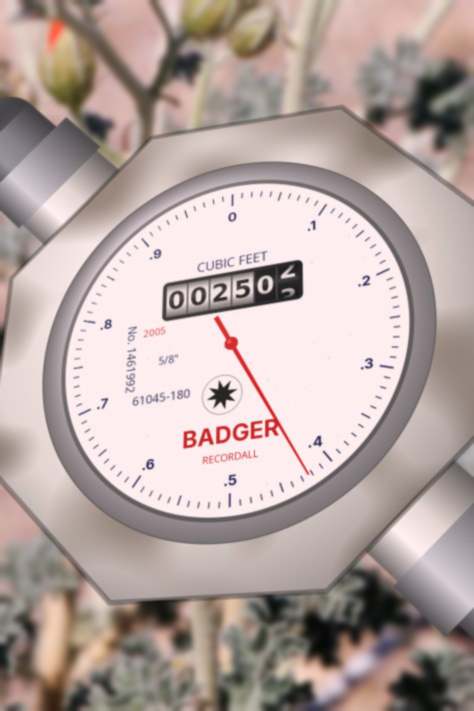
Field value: 2502.42 ft³
